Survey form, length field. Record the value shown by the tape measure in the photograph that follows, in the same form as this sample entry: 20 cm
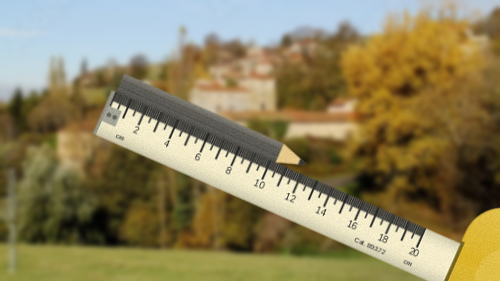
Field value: 12 cm
